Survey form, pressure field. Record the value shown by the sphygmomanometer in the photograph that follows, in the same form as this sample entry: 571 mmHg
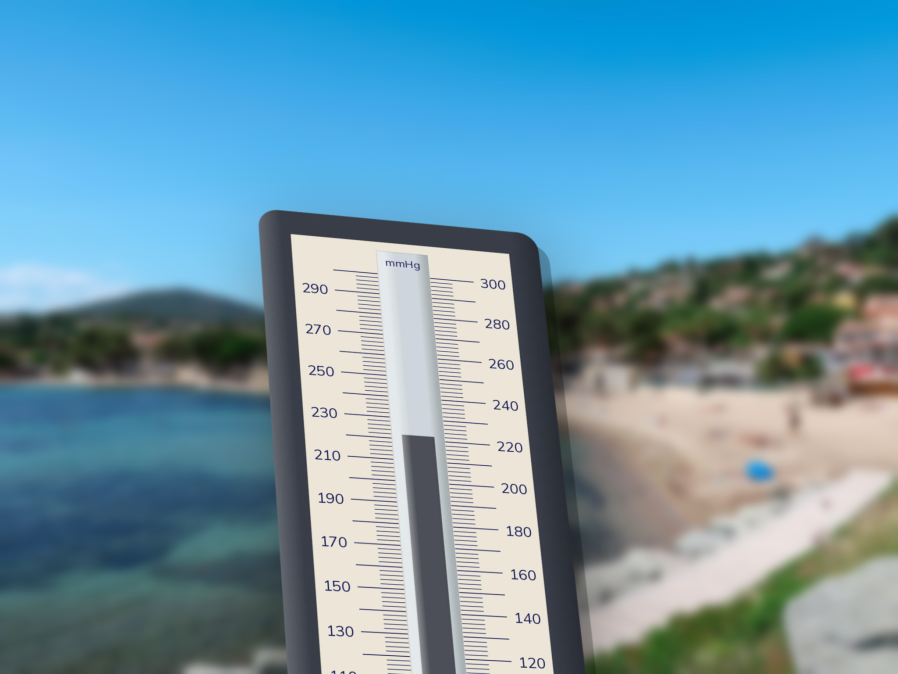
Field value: 222 mmHg
